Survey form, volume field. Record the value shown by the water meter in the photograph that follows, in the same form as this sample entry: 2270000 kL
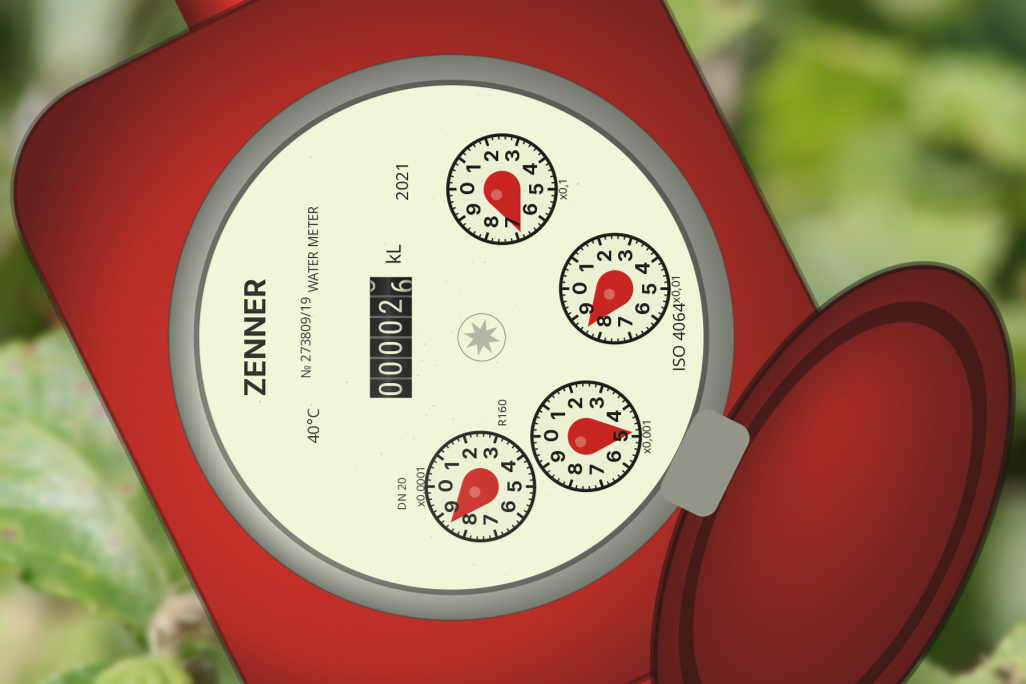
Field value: 25.6848 kL
